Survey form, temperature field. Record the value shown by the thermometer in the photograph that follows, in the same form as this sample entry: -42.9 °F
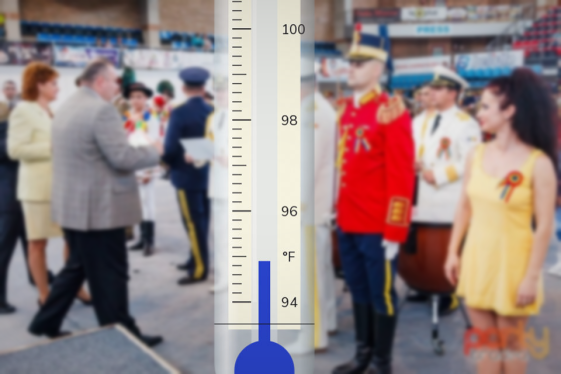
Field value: 94.9 °F
